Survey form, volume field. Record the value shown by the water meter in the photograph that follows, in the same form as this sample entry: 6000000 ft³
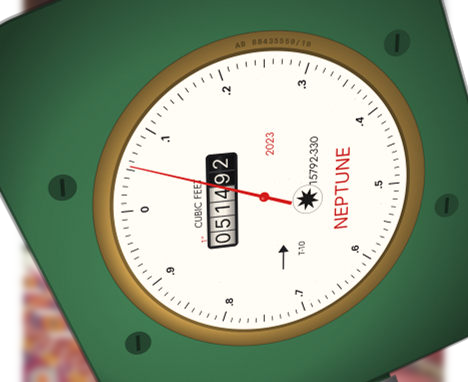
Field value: 51492.05 ft³
